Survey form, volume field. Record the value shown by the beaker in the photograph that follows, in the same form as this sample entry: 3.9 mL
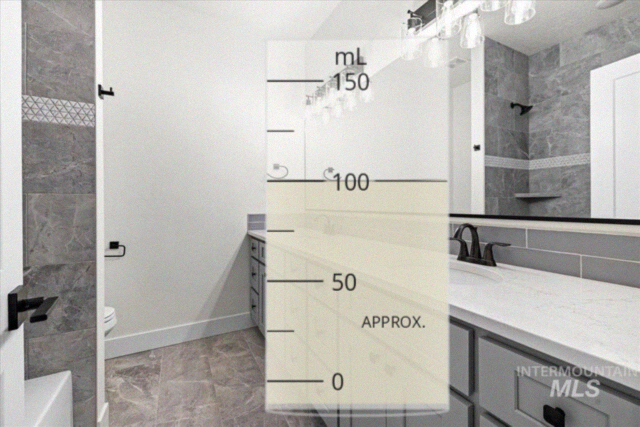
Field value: 100 mL
